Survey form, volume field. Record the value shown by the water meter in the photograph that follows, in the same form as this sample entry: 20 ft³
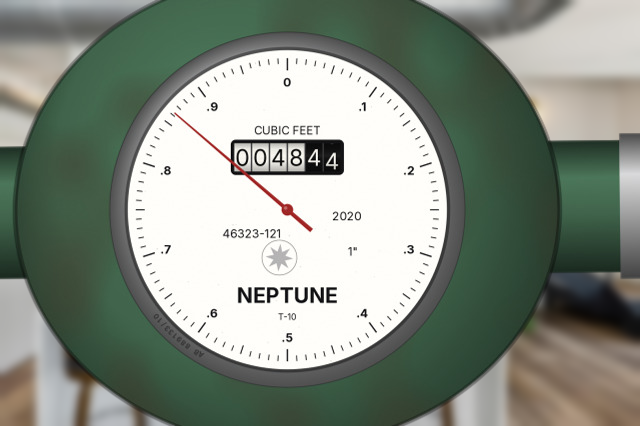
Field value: 4843.86 ft³
